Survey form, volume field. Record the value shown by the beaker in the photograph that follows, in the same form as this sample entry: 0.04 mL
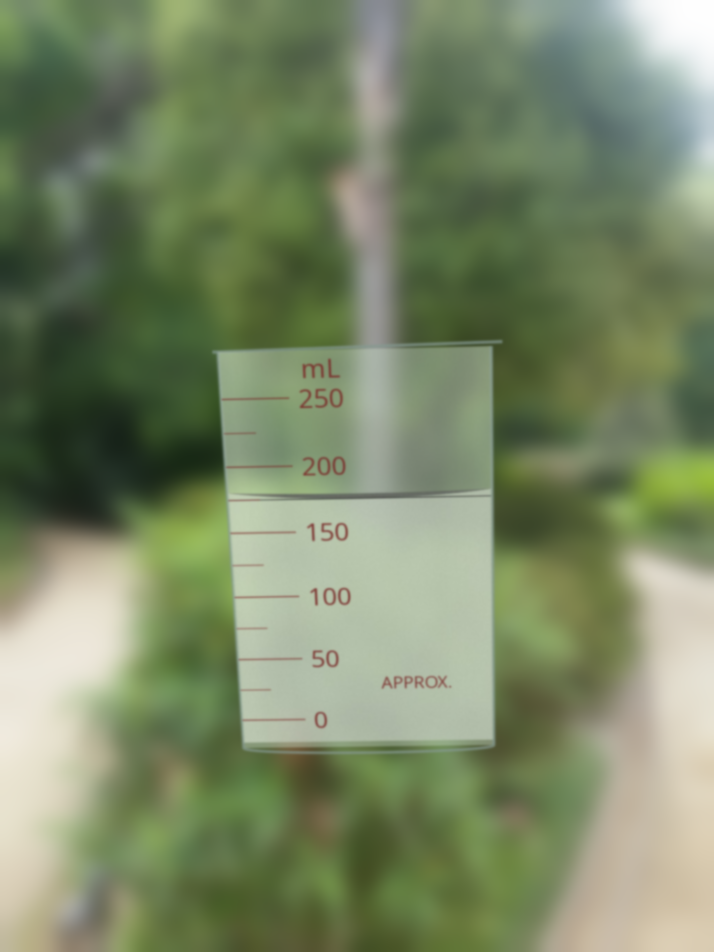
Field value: 175 mL
